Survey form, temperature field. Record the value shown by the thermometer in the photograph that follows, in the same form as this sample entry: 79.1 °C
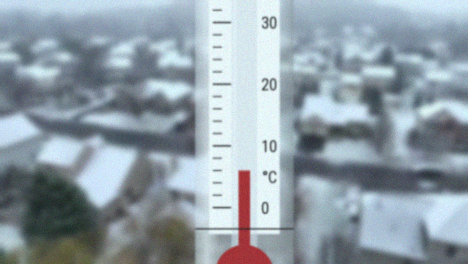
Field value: 6 °C
